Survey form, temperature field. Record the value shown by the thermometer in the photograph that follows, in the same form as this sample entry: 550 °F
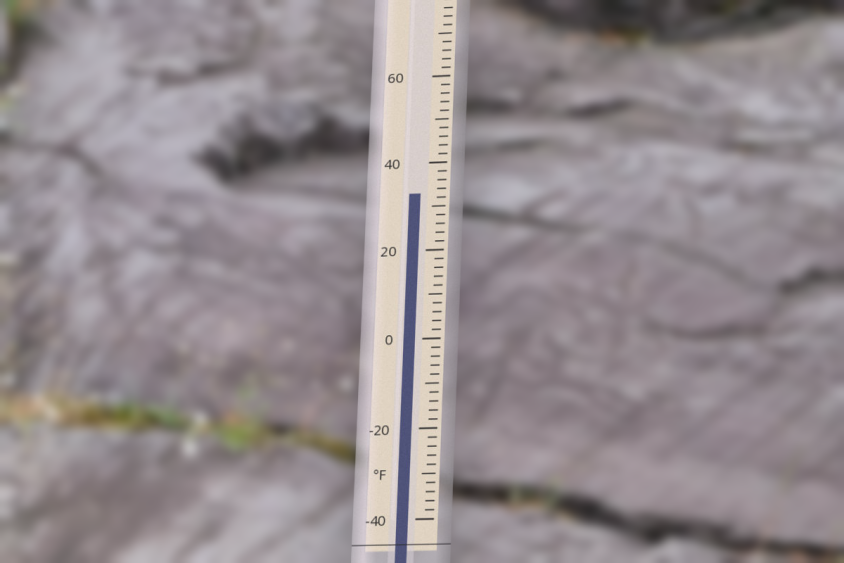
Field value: 33 °F
